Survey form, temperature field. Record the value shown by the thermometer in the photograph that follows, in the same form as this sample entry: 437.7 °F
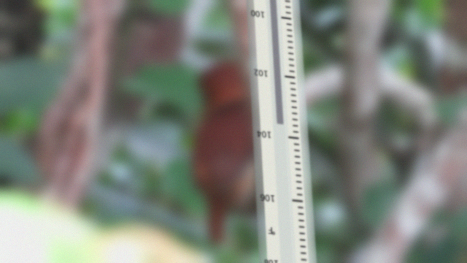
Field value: 103.6 °F
